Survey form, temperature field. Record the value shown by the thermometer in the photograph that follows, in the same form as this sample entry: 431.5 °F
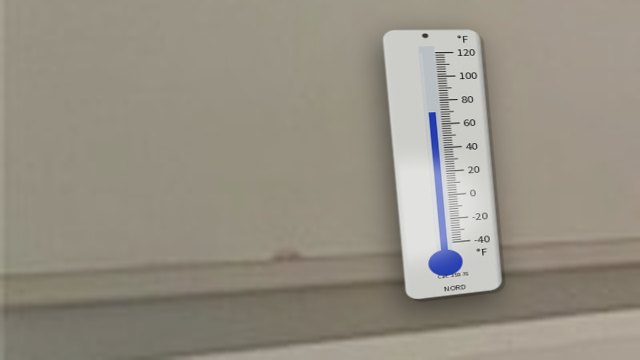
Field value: 70 °F
